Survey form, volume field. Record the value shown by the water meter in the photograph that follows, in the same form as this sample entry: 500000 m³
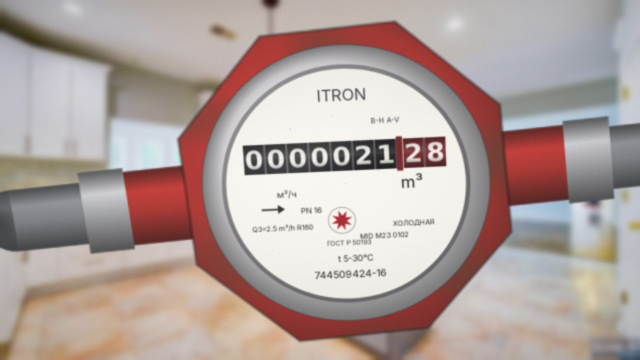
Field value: 21.28 m³
